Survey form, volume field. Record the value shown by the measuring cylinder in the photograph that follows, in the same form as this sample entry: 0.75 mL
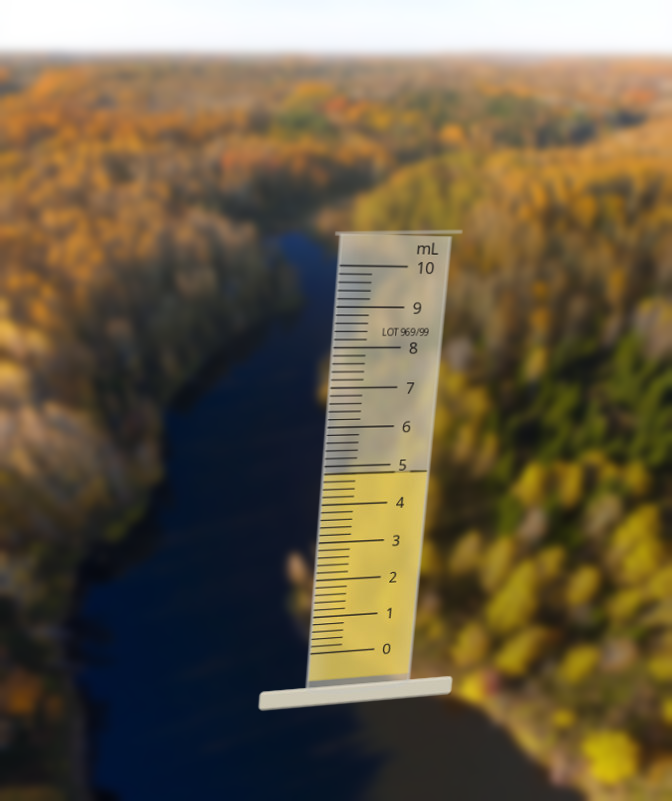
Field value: 4.8 mL
